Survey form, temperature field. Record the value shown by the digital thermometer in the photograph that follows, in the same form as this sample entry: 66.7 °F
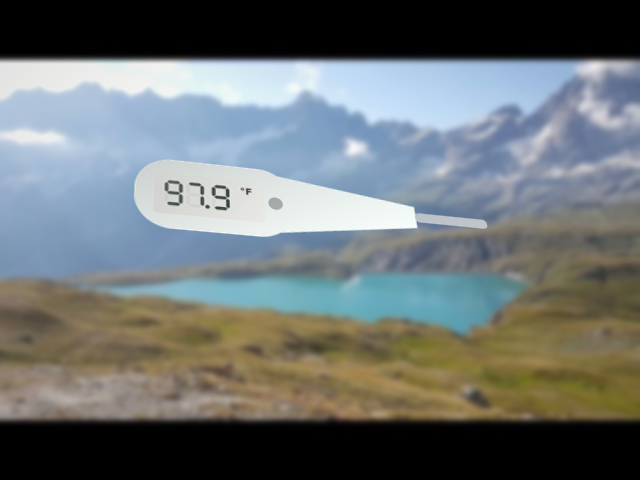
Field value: 97.9 °F
